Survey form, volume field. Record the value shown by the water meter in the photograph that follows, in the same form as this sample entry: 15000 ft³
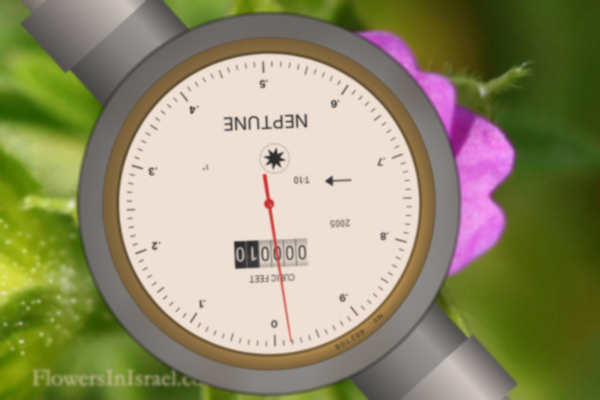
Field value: 9.98 ft³
